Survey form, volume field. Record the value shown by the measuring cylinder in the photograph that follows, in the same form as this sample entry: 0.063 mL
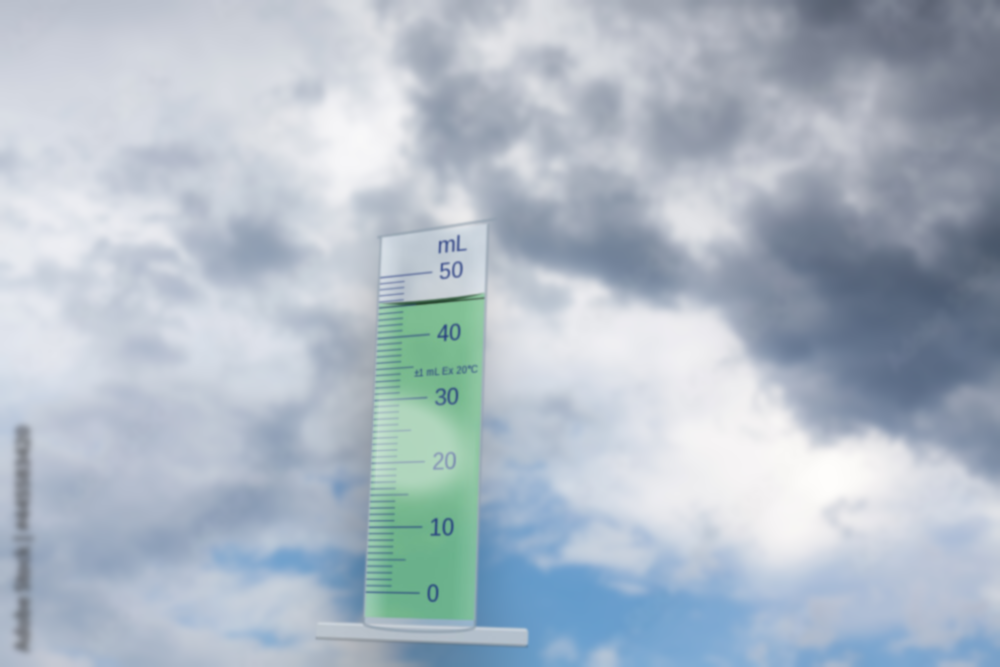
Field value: 45 mL
